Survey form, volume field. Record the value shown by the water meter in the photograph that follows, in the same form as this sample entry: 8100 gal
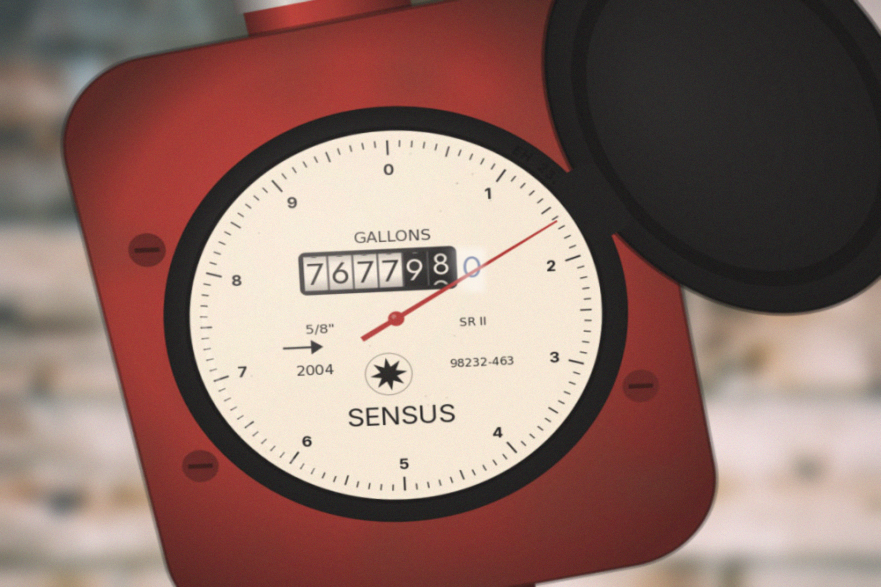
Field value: 7677981.6 gal
